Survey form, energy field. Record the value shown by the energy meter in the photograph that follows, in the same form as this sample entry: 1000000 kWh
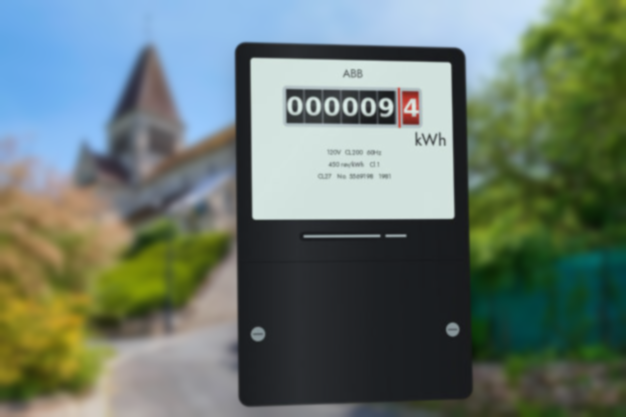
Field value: 9.4 kWh
